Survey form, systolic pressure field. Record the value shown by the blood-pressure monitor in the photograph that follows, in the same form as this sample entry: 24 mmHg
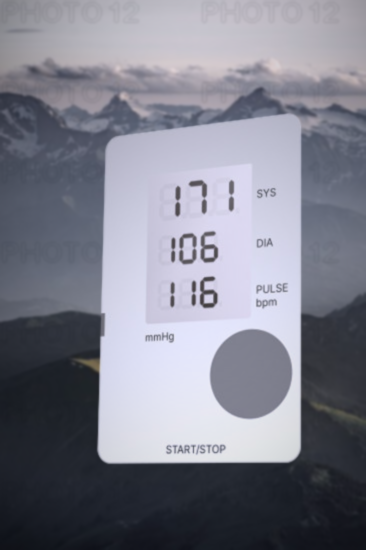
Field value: 171 mmHg
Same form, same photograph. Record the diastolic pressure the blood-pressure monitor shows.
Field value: 106 mmHg
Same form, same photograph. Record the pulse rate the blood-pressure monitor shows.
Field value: 116 bpm
